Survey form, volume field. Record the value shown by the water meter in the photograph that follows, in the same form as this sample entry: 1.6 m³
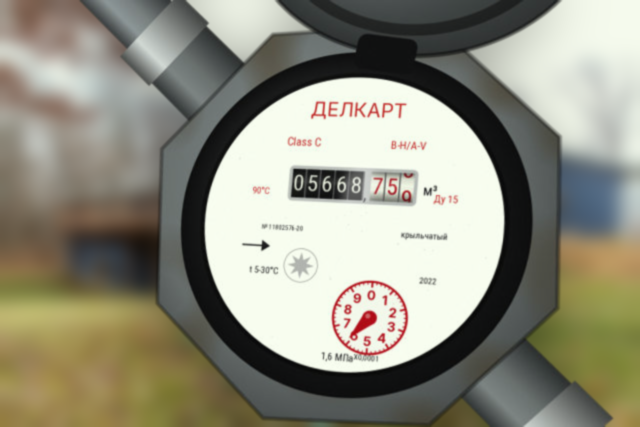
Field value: 5668.7586 m³
